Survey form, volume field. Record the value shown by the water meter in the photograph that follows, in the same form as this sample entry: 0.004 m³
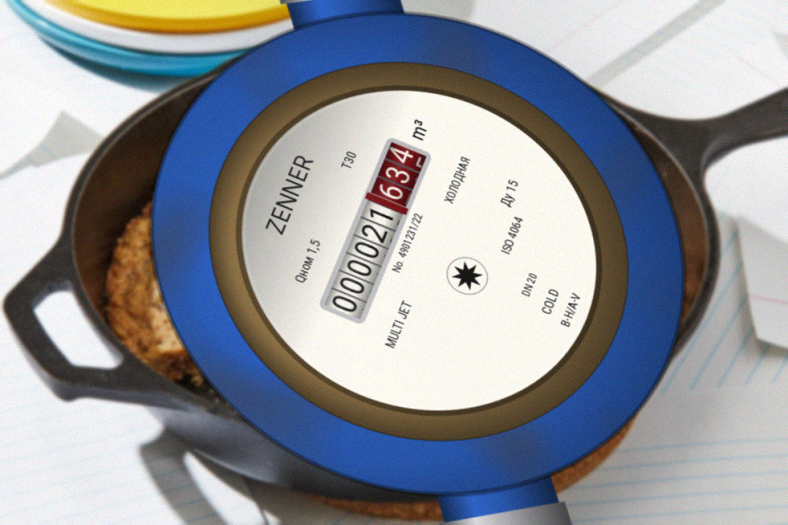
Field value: 21.634 m³
